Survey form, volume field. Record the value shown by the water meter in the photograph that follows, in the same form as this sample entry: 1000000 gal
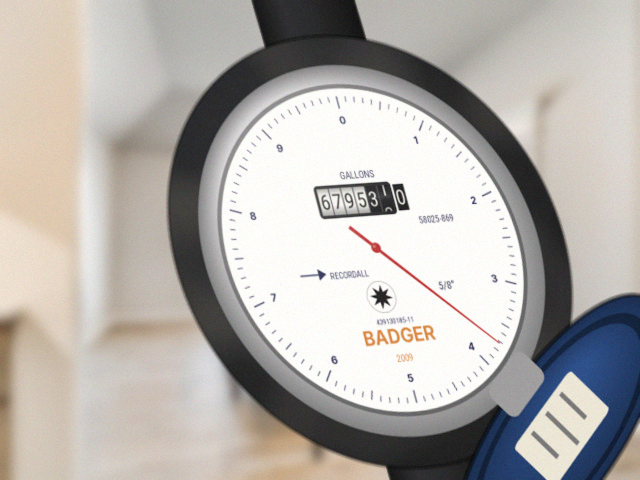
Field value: 6795313.7 gal
